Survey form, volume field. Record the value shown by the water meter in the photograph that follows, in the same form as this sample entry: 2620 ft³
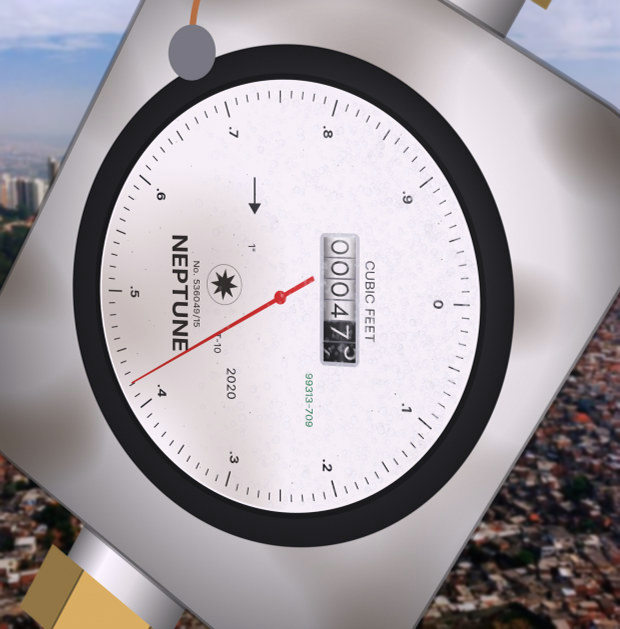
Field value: 475.42 ft³
